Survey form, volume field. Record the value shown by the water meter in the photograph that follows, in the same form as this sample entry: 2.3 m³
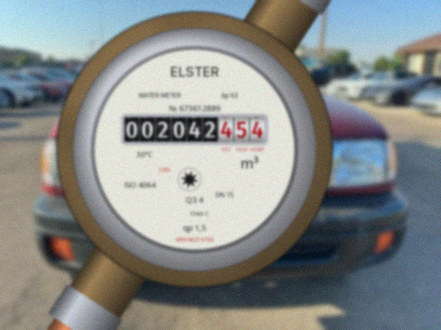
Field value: 2042.454 m³
